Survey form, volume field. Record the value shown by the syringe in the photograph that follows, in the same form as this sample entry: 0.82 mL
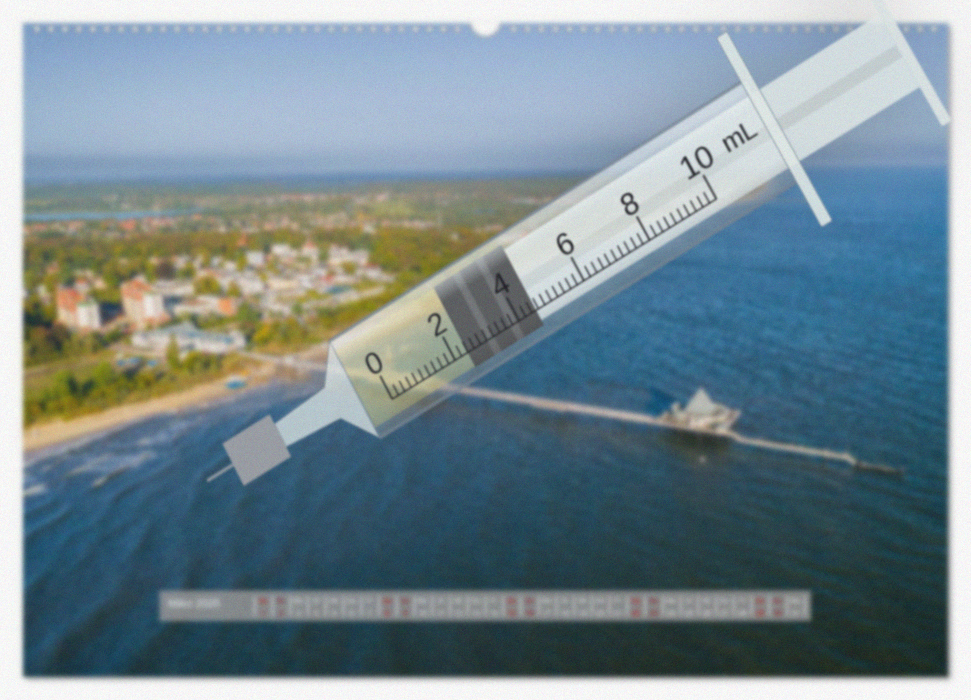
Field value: 2.4 mL
